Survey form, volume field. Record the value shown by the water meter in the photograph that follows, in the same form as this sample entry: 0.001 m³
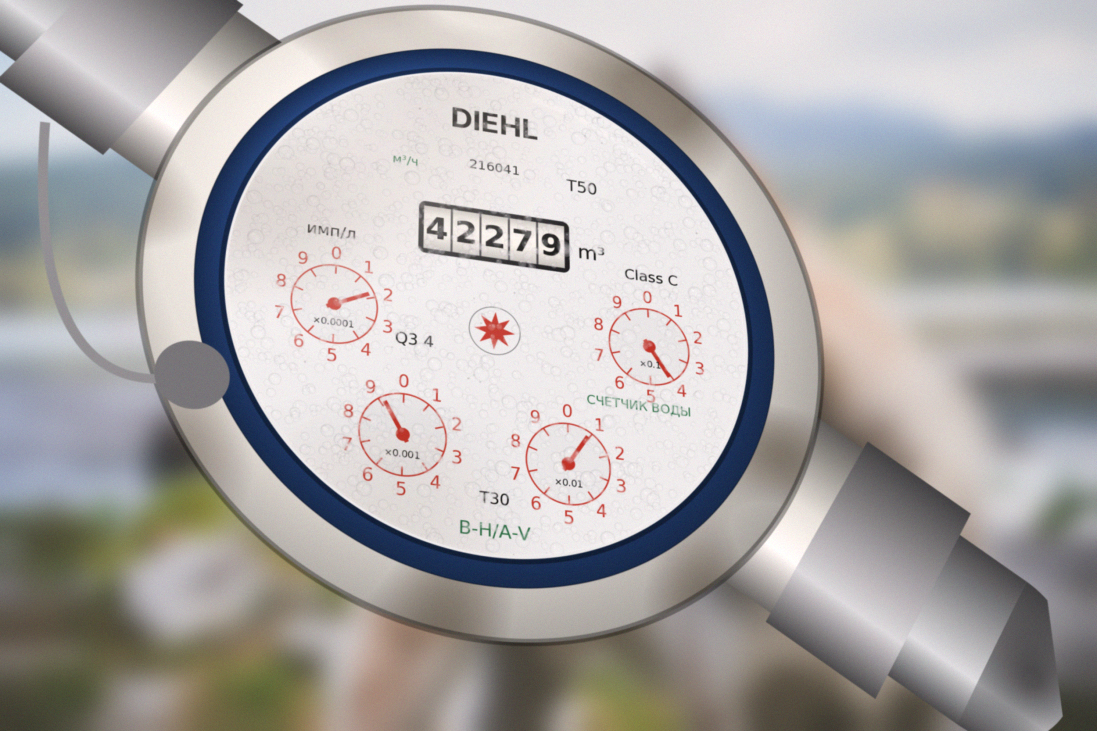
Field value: 42279.4091 m³
